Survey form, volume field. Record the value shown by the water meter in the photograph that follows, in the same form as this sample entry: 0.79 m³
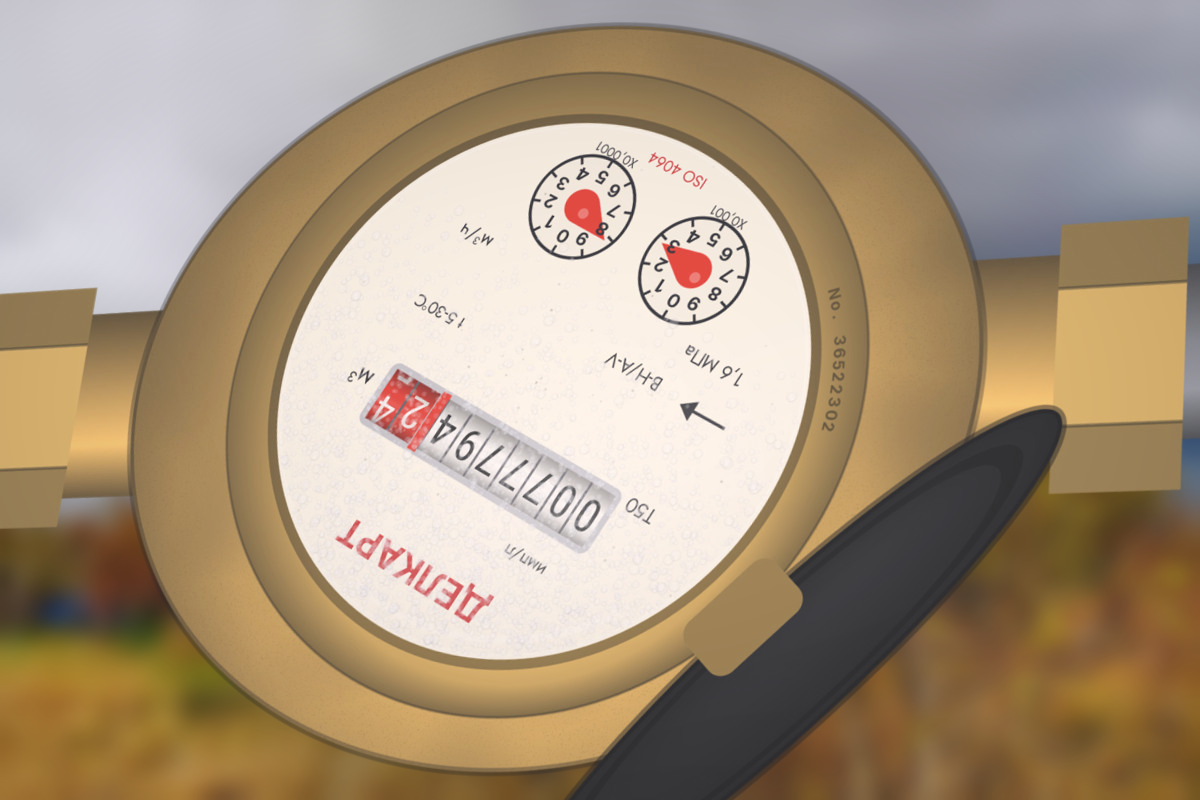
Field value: 77794.2428 m³
